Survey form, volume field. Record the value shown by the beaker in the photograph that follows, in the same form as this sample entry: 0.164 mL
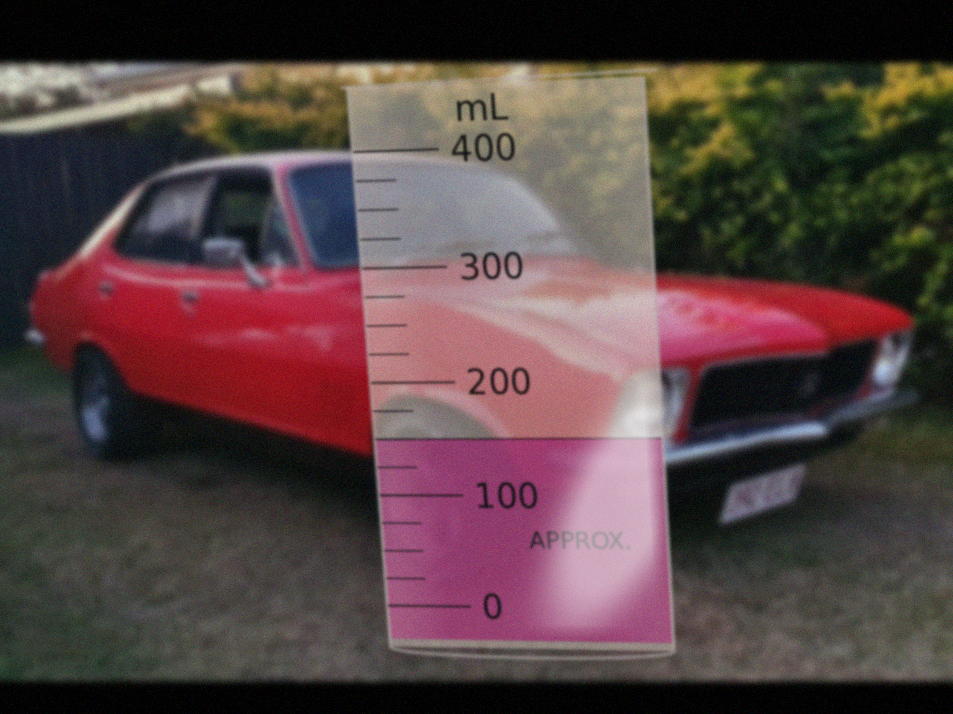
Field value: 150 mL
